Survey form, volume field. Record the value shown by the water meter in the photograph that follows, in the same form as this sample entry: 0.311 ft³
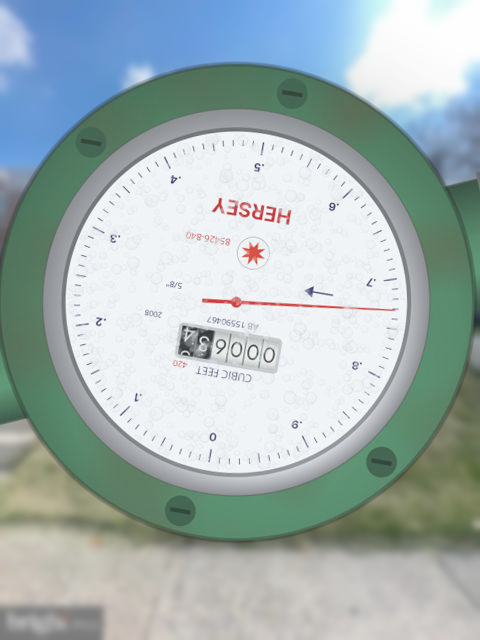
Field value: 633.73 ft³
